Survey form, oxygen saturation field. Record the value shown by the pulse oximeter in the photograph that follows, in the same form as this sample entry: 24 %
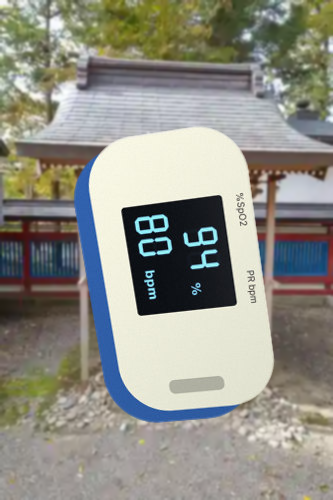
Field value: 94 %
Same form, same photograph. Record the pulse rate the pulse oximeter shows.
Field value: 80 bpm
